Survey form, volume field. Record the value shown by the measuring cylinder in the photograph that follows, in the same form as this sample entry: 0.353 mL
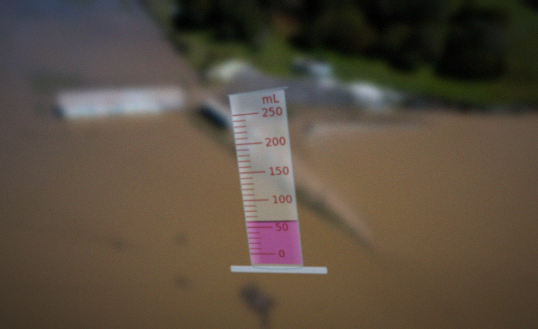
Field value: 60 mL
